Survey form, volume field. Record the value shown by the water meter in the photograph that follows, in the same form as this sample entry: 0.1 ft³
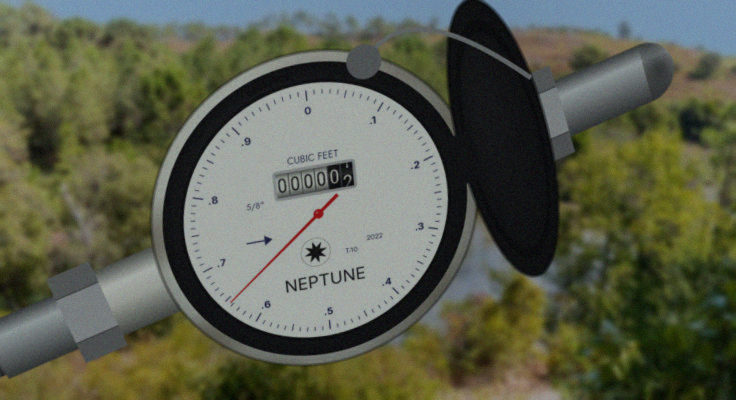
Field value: 1.64 ft³
